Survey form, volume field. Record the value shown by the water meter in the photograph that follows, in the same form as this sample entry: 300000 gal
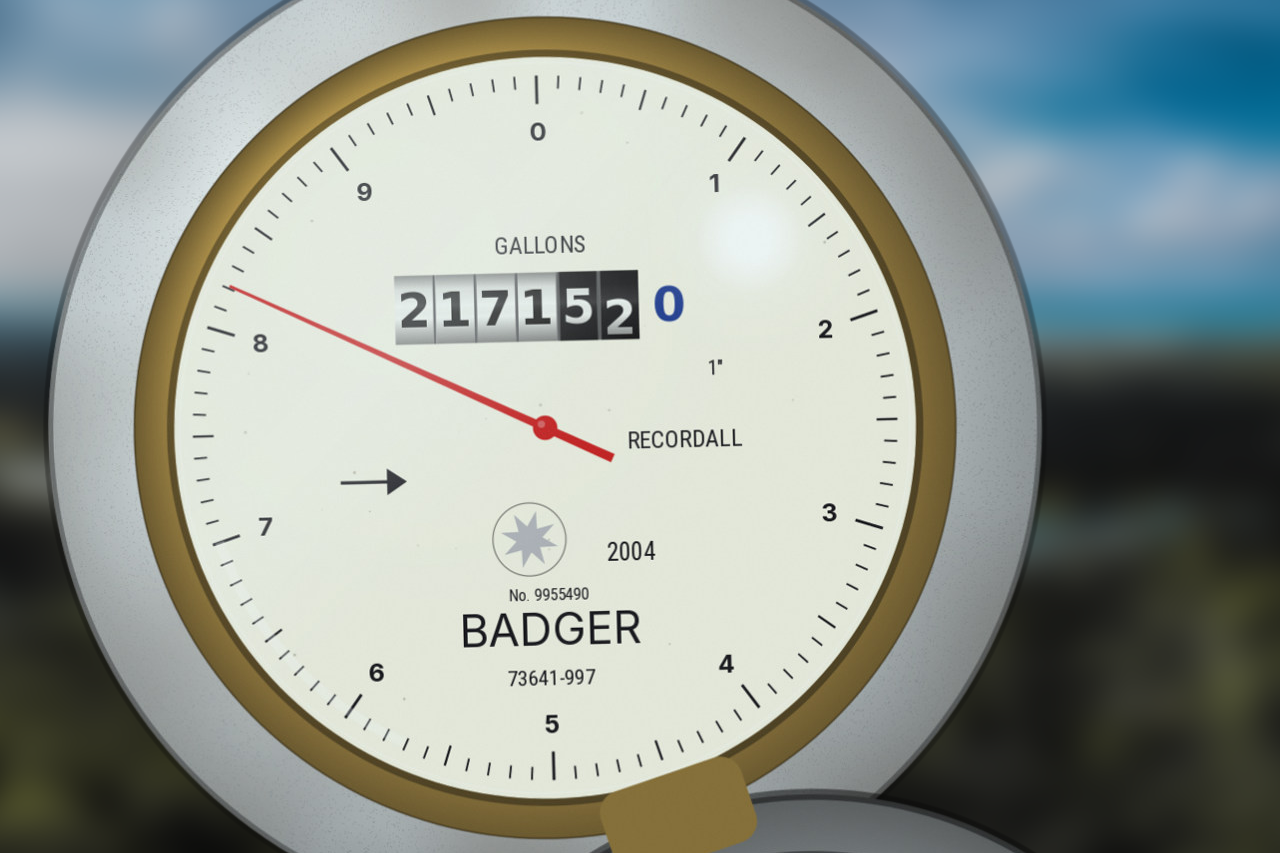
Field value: 2171518.2 gal
